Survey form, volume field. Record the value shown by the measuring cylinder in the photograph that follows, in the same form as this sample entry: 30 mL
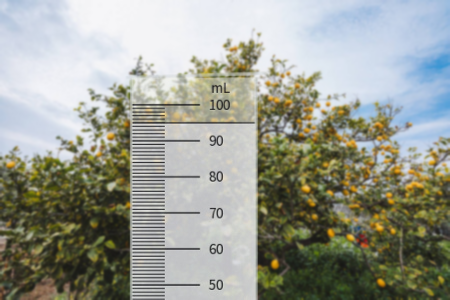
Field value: 95 mL
